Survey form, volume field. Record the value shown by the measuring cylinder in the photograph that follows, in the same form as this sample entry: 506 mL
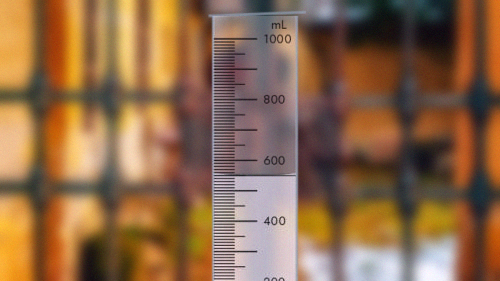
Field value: 550 mL
